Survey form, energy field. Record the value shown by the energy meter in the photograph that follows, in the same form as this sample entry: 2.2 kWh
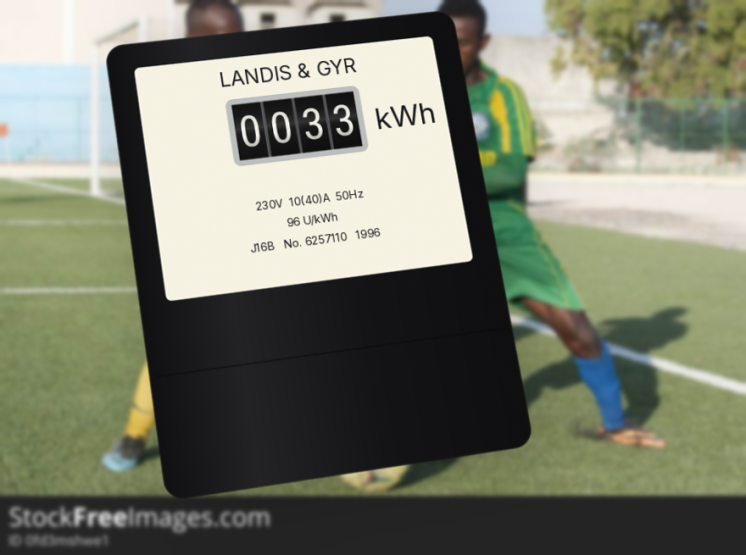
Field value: 33 kWh
